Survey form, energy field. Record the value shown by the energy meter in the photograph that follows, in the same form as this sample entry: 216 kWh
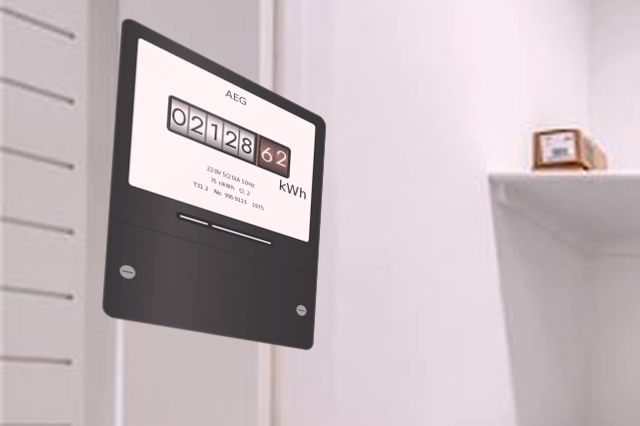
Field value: 2128.62 kWh
